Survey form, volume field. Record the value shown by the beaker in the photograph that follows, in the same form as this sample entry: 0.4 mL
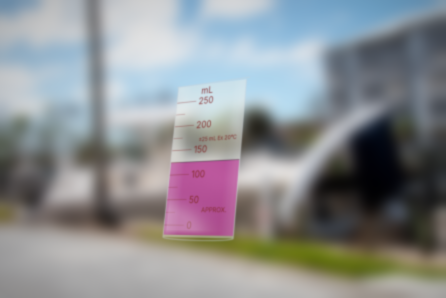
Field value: 125 mL
